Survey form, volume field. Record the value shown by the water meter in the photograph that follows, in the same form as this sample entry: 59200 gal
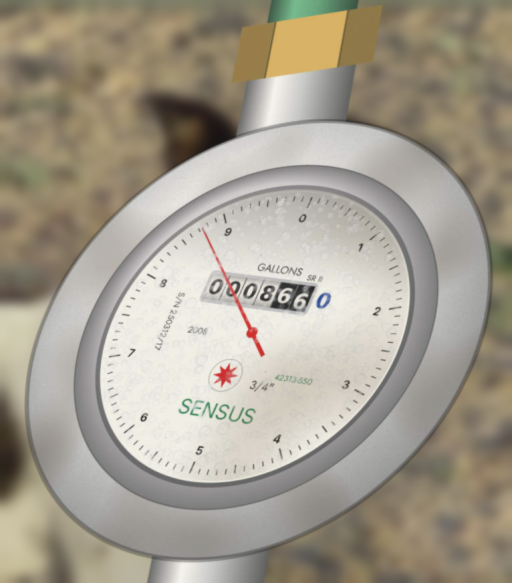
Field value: 8658.7 gal
